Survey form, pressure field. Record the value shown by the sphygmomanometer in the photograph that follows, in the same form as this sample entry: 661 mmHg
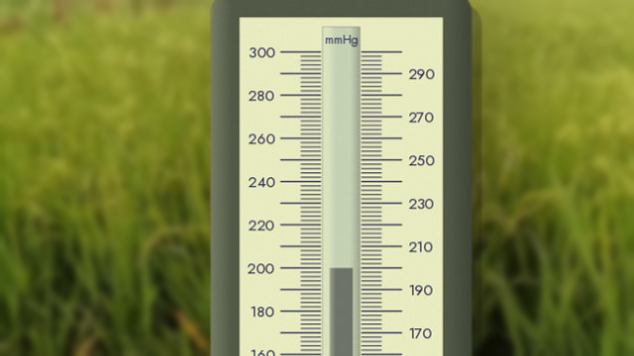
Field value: 200 mmHg
